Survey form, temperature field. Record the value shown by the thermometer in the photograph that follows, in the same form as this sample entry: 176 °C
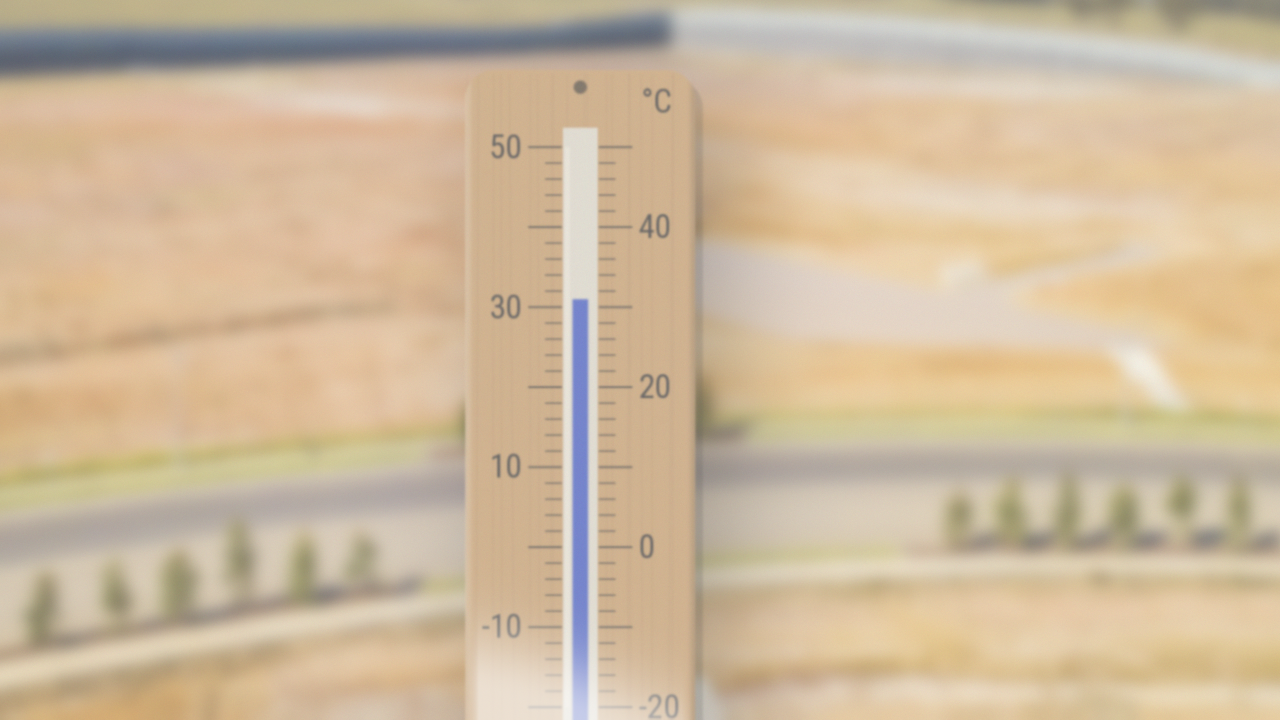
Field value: 31 °C
